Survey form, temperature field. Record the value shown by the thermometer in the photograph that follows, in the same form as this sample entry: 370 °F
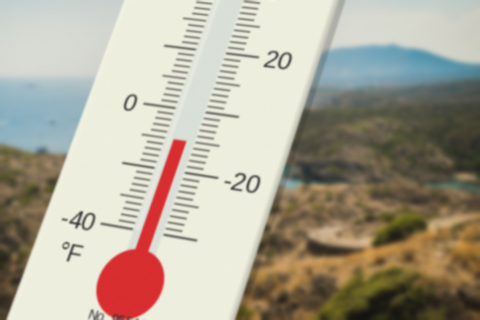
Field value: -10 °F
